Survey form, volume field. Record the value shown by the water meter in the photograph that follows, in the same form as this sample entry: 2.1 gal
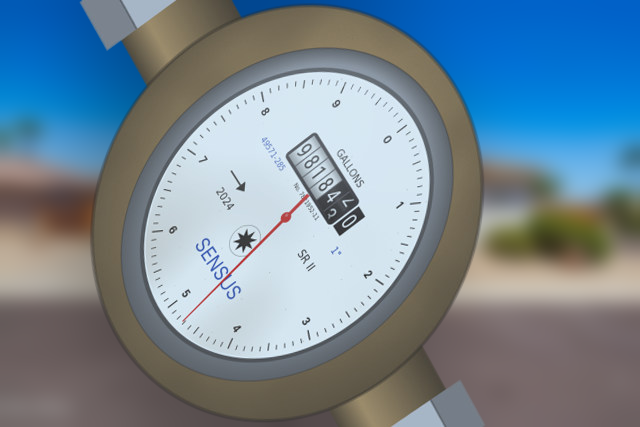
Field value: 9818424.7 gal
